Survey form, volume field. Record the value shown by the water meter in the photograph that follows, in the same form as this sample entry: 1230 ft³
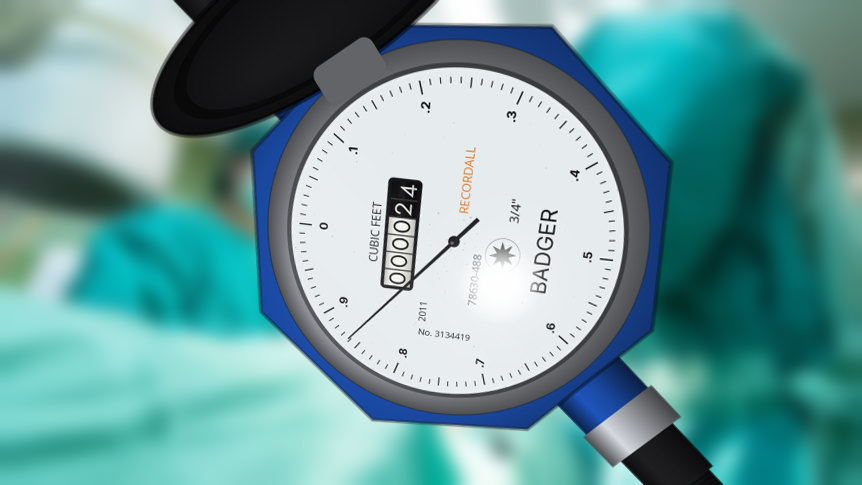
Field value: 23.86 ft³
